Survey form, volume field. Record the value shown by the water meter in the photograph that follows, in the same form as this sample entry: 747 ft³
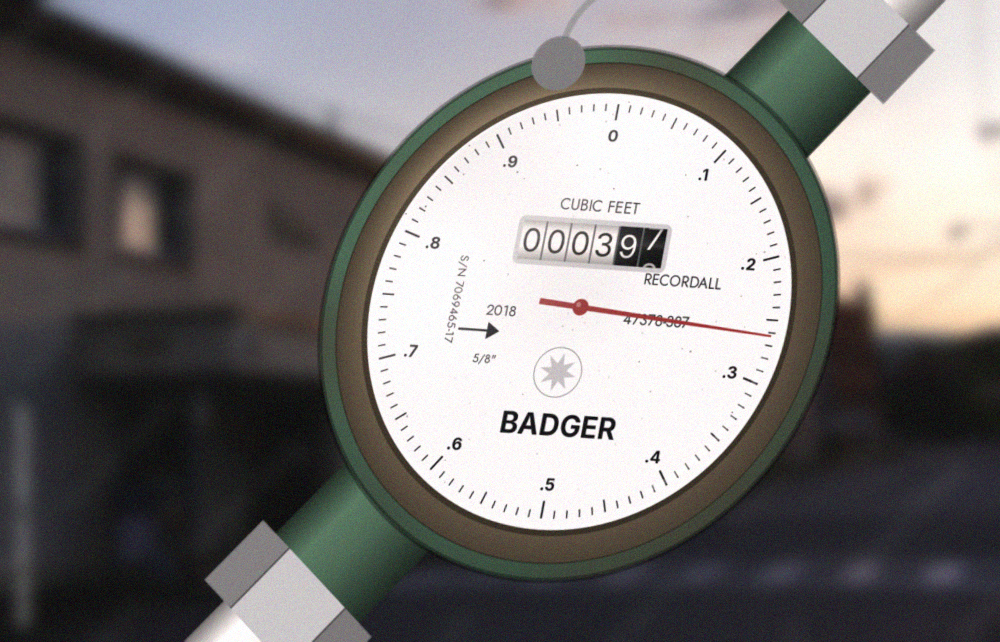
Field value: 397.26 ft³
